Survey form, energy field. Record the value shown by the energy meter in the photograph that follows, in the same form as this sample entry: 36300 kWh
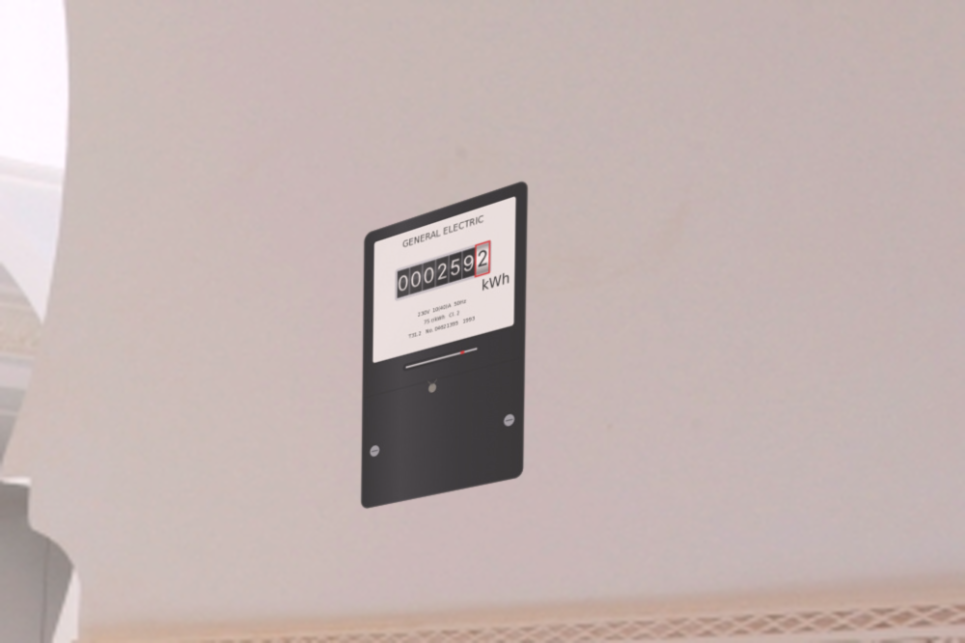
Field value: 259.2 kWh
